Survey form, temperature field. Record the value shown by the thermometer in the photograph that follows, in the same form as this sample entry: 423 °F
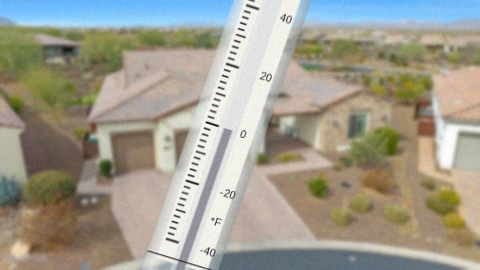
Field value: 0 °F
